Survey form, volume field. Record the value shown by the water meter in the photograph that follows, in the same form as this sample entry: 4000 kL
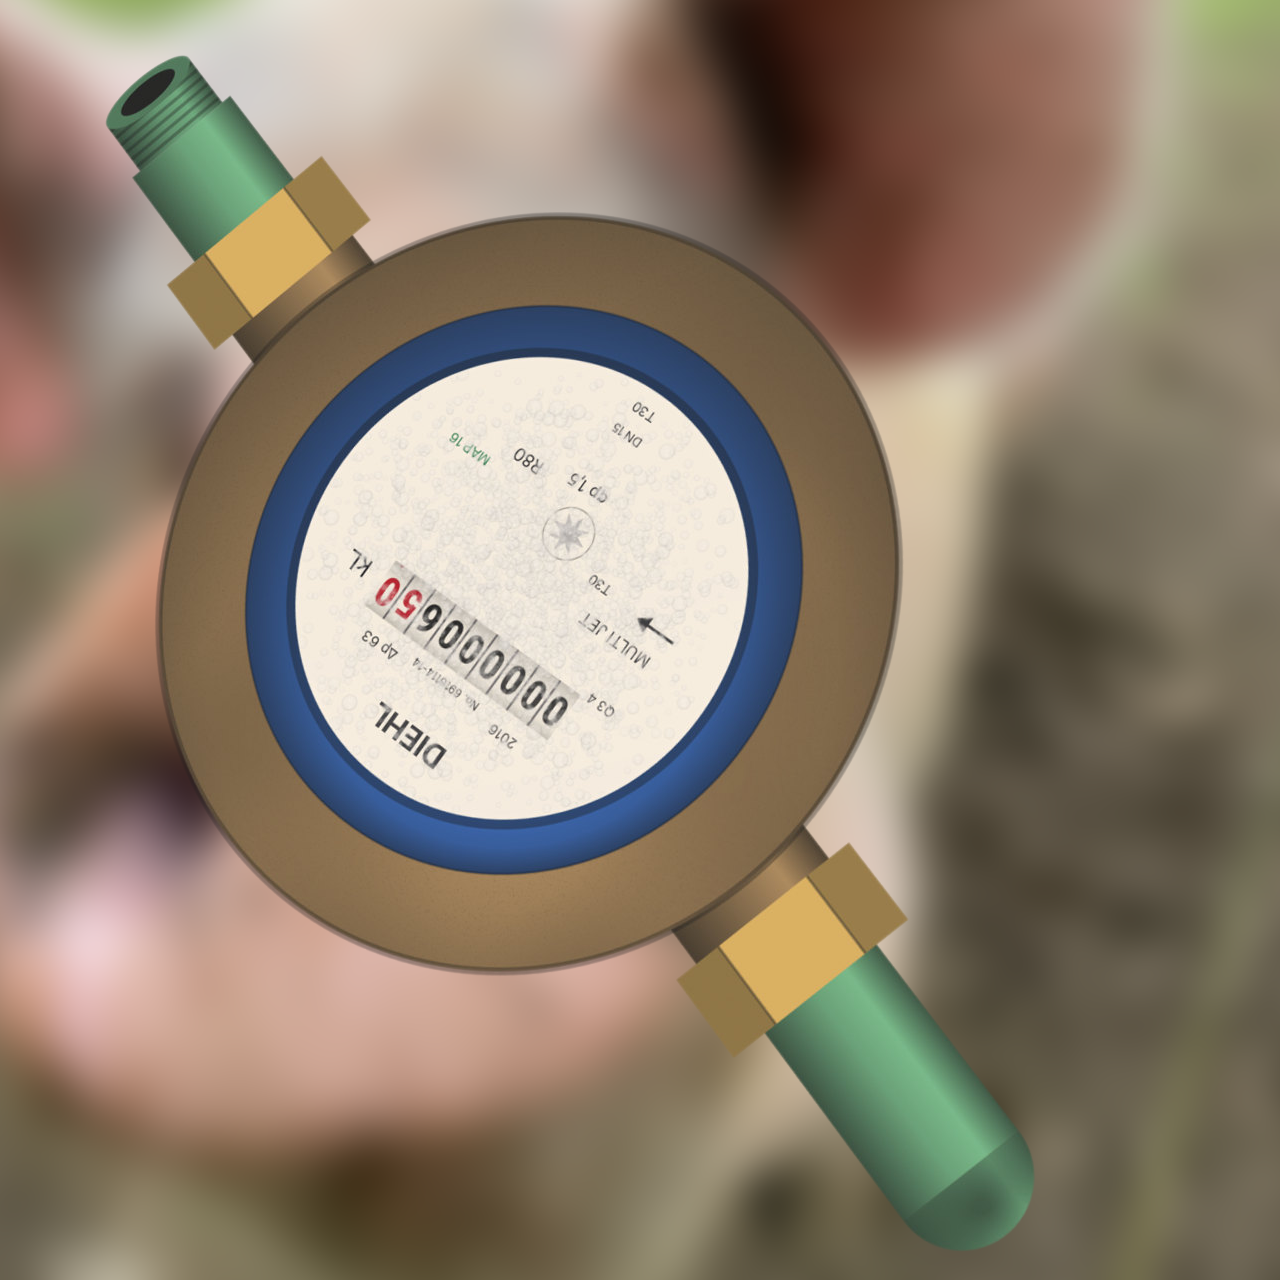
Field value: 6.50 kL
